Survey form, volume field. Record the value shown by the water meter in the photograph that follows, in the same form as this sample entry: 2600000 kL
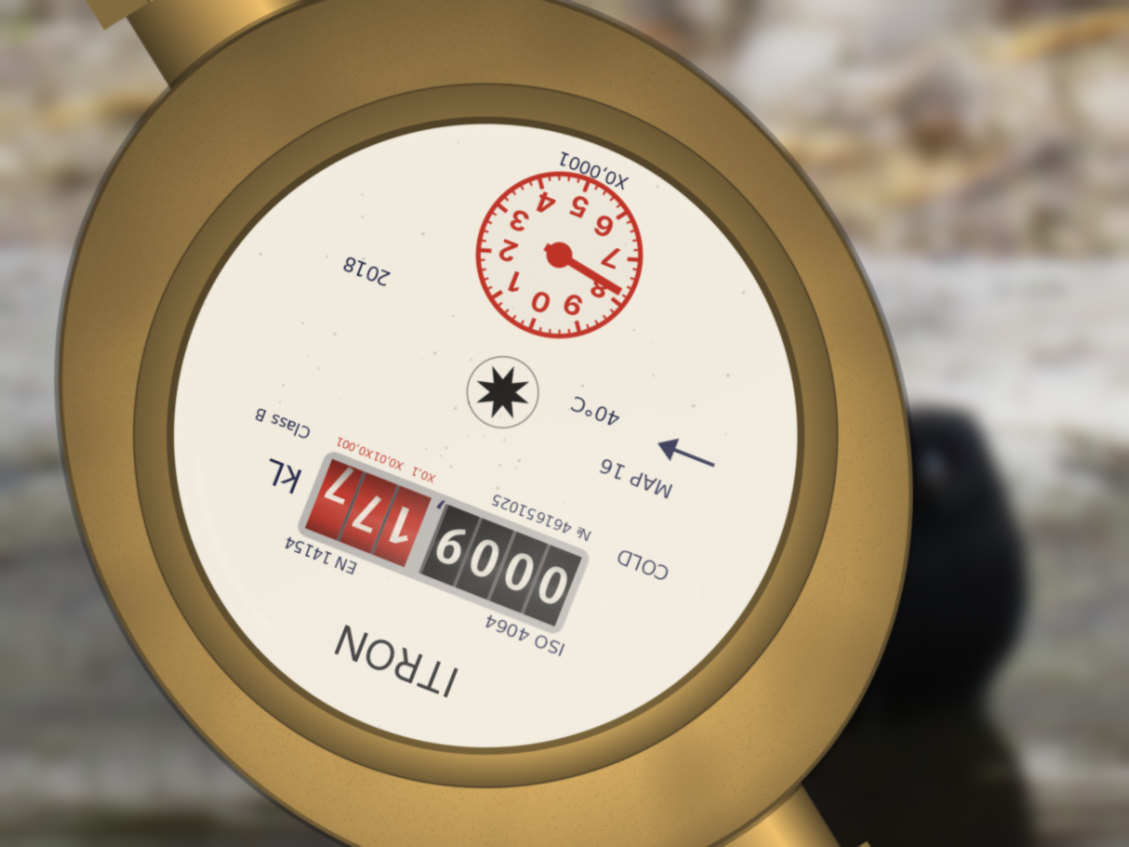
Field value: 9.1767 kL
